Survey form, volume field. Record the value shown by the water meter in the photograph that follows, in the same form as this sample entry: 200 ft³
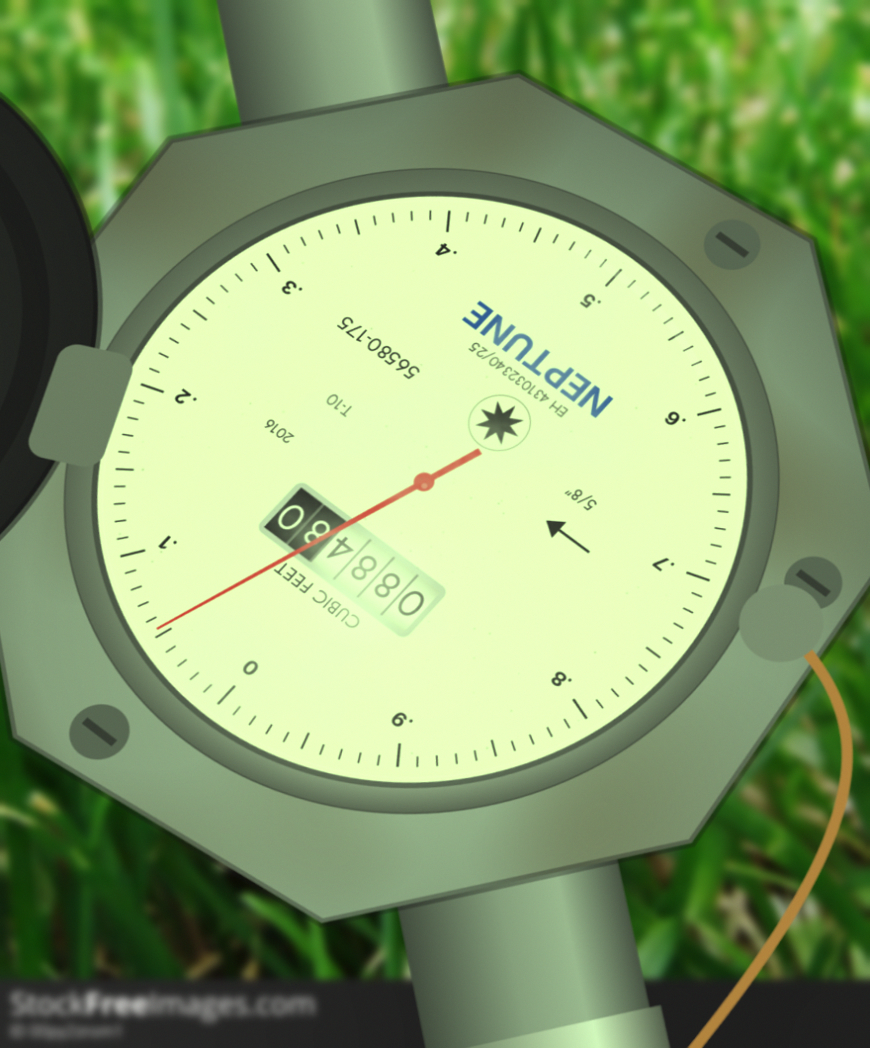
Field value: 88480.05 ft³
